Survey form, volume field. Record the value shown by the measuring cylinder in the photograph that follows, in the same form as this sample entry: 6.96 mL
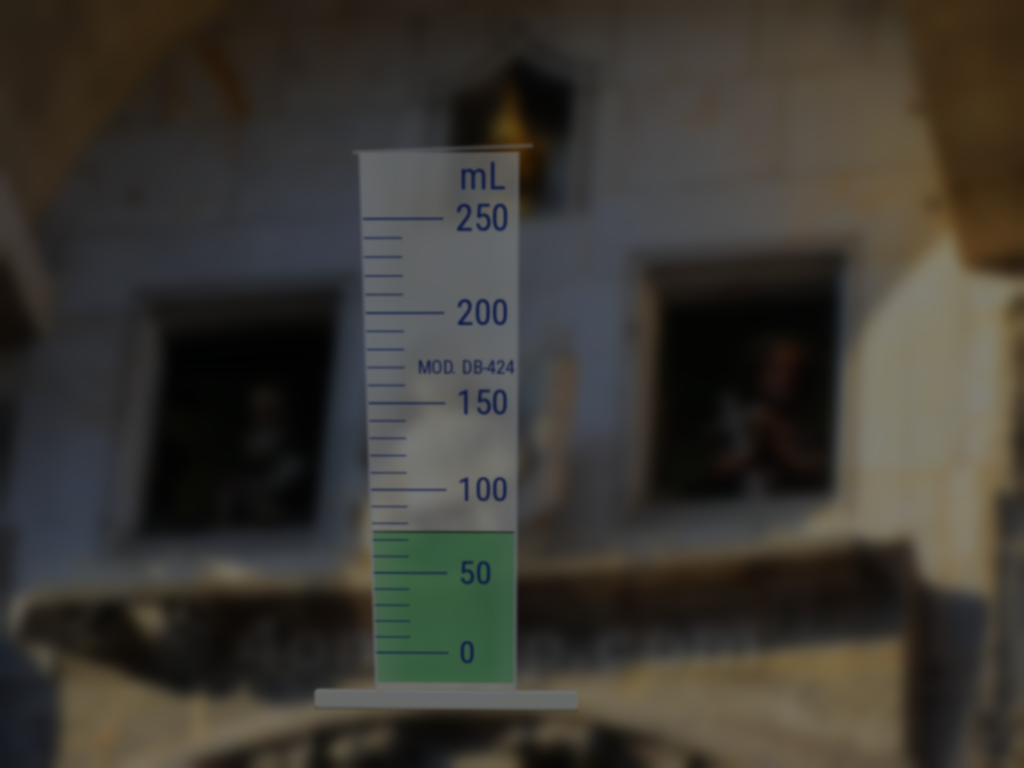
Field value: 75 mL
